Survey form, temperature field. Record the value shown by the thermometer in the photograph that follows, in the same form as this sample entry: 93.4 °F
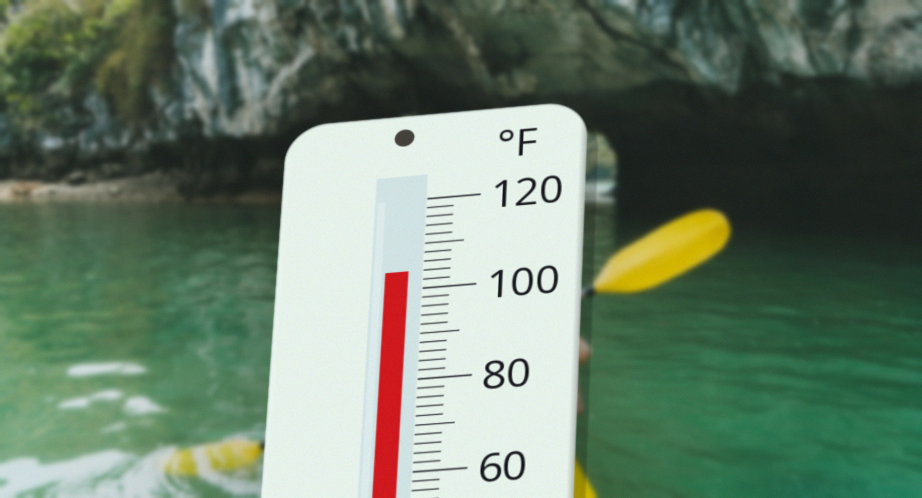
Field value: 104 °F
